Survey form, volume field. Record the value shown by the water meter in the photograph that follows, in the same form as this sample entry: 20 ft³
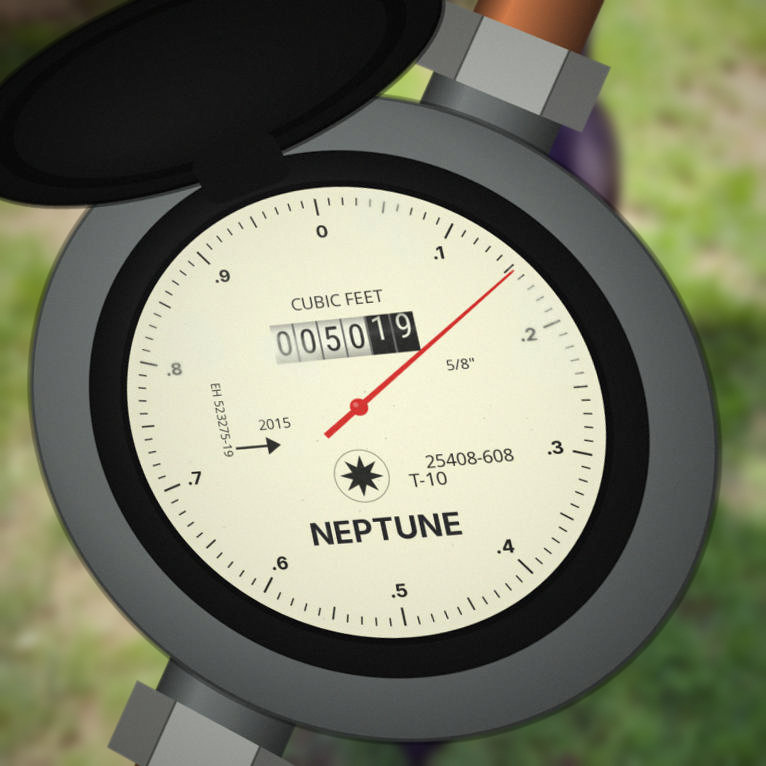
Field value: 5019.15 ft³
